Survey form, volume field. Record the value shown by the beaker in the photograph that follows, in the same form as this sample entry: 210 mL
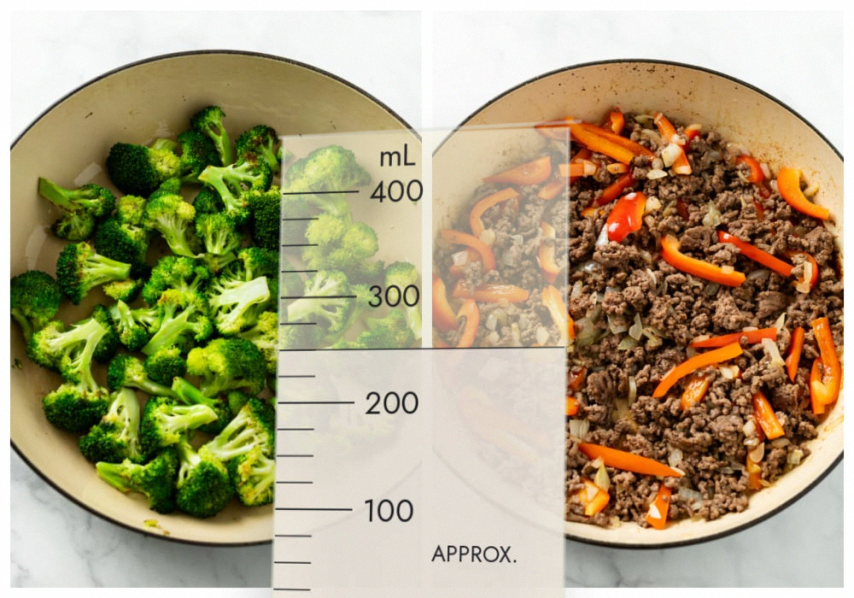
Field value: 250 mL
